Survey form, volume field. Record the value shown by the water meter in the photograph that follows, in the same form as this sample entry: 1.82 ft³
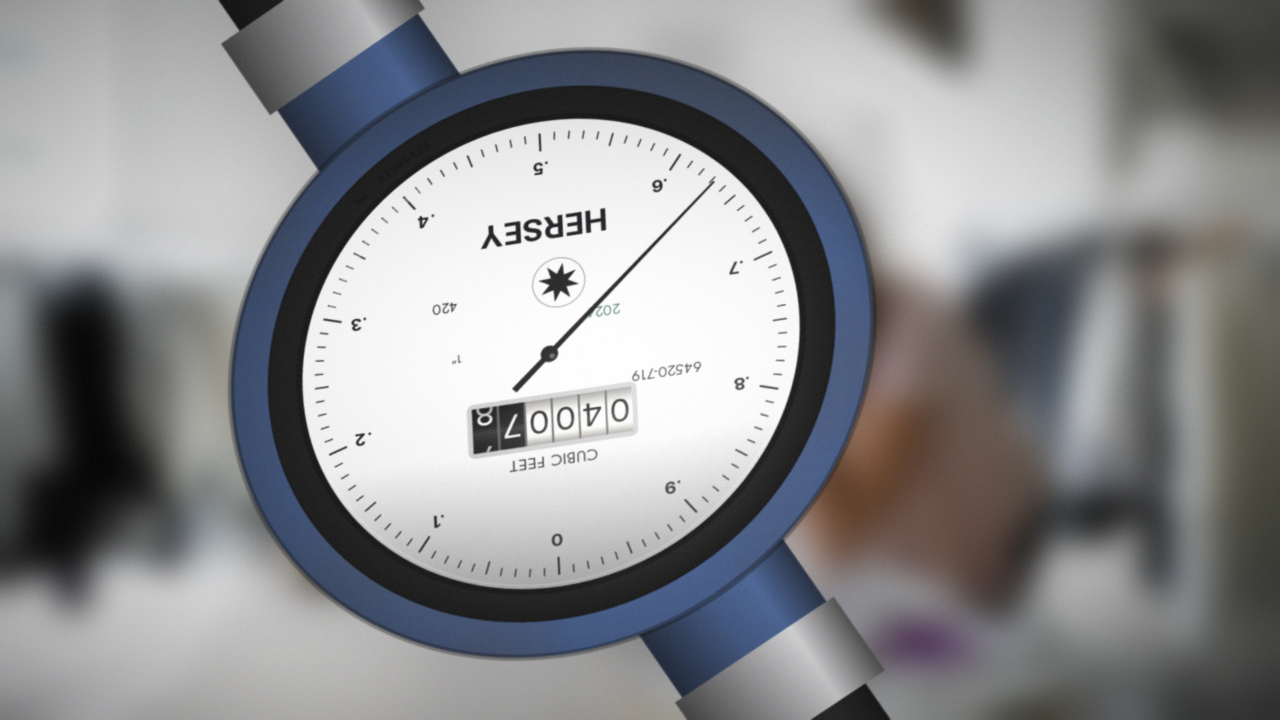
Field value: 40077.63 ft³
